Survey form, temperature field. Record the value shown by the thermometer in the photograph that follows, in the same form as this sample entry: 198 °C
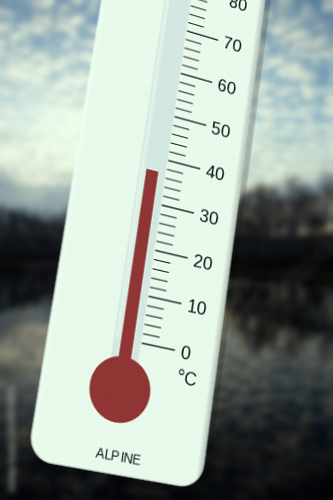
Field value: 37 °C
